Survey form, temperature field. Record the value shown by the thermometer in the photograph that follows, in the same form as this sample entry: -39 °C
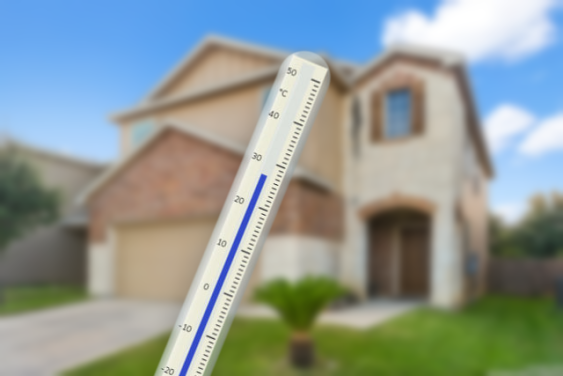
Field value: 27 °C
